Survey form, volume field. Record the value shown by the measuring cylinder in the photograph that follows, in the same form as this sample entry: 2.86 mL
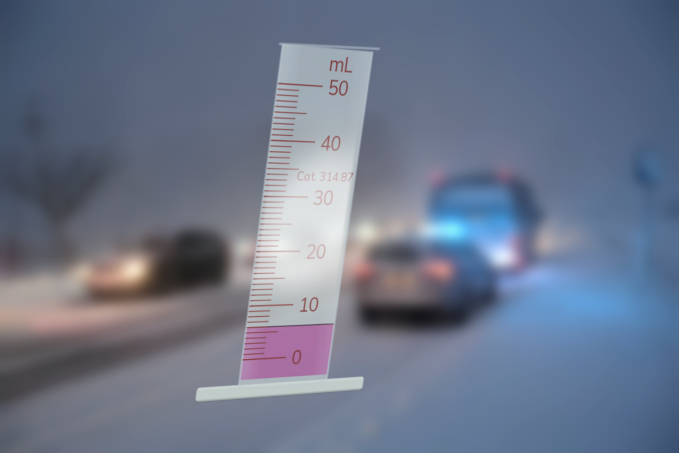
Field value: 6 mL
